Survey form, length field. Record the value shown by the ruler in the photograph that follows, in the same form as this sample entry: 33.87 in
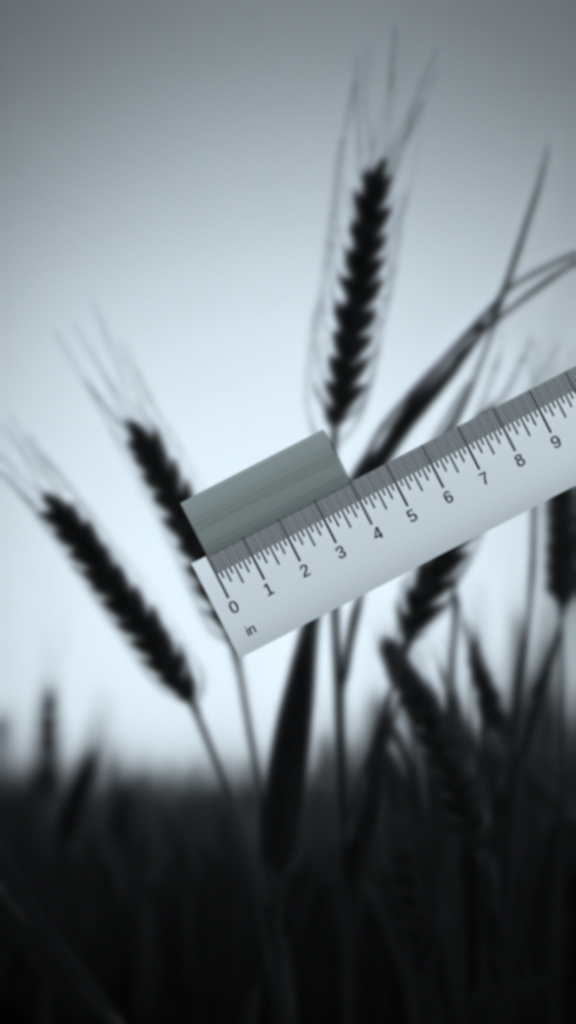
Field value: 4 in
